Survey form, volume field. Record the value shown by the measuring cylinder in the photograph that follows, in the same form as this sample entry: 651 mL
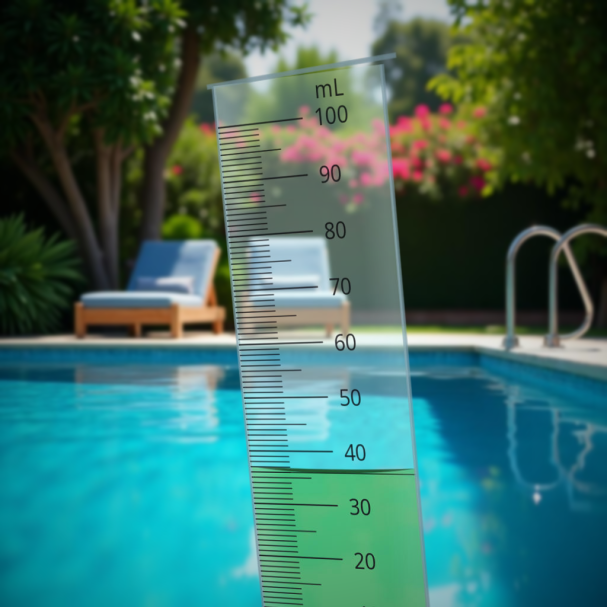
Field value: 36 mL
